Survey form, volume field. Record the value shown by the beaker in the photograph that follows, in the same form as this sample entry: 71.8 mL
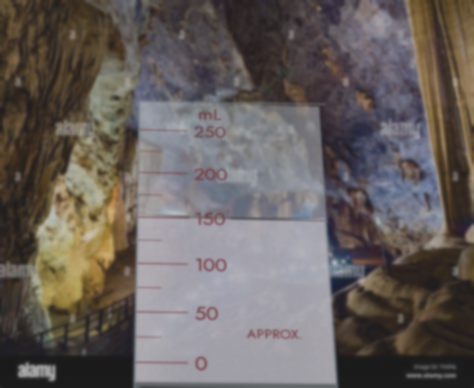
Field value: 150 mL
